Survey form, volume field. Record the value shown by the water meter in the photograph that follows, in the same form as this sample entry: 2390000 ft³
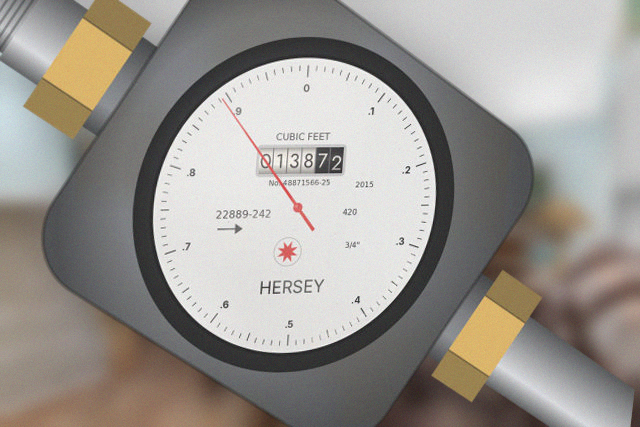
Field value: 13871.89 ft³
